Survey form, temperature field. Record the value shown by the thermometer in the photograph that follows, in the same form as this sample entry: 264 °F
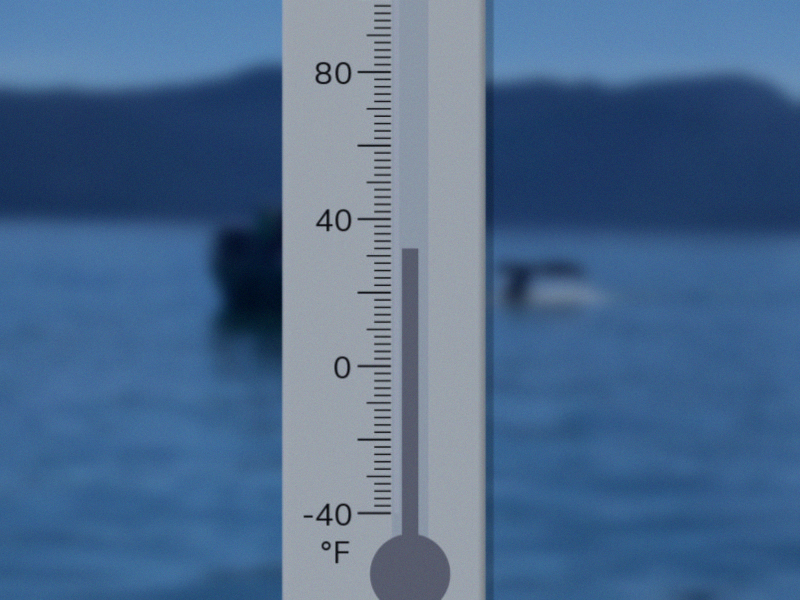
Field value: 32 °F
